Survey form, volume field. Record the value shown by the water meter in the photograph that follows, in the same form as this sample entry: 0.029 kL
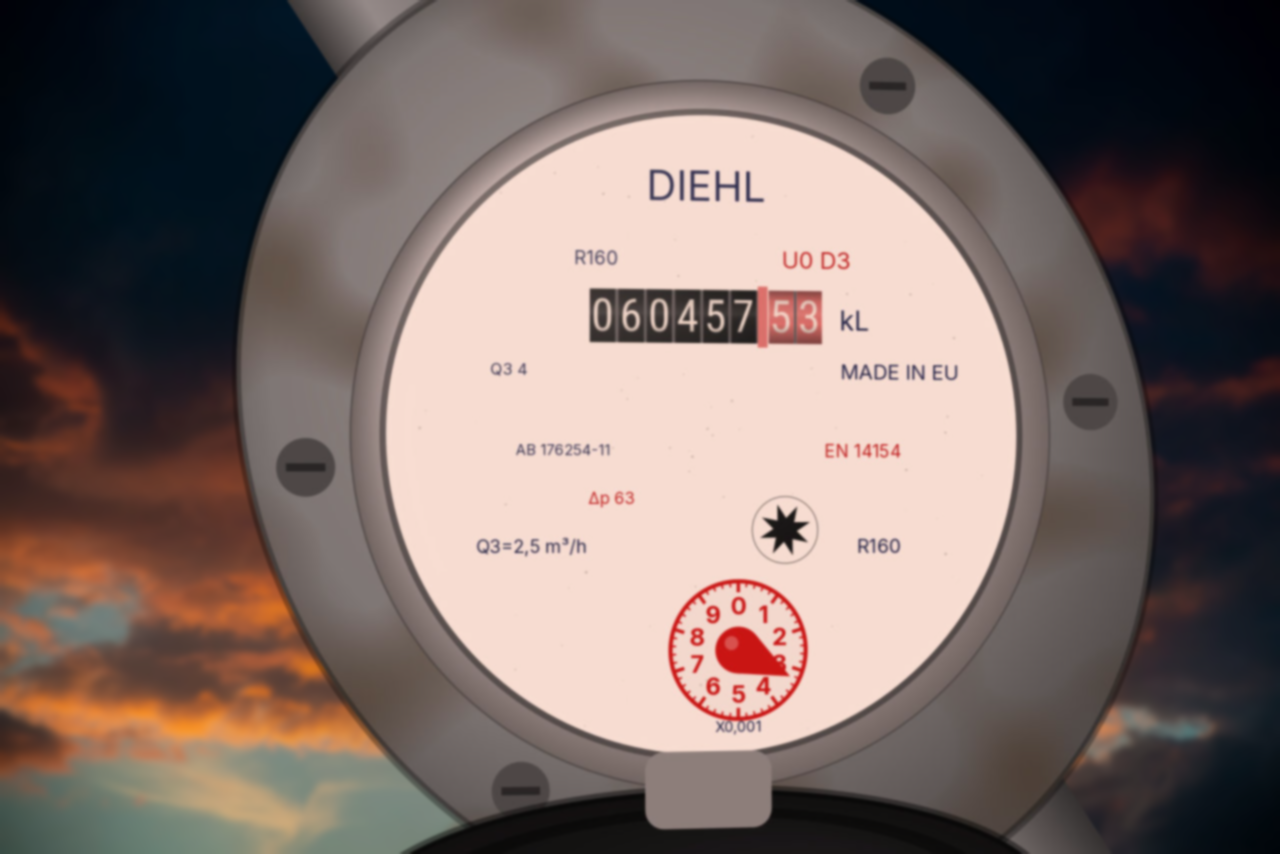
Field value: 60457.533 kL
